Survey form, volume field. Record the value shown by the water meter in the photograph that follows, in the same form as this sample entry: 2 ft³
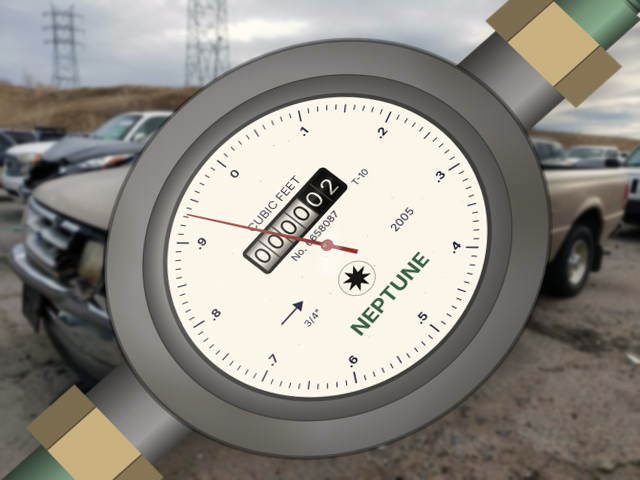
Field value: 1.93 ft³
